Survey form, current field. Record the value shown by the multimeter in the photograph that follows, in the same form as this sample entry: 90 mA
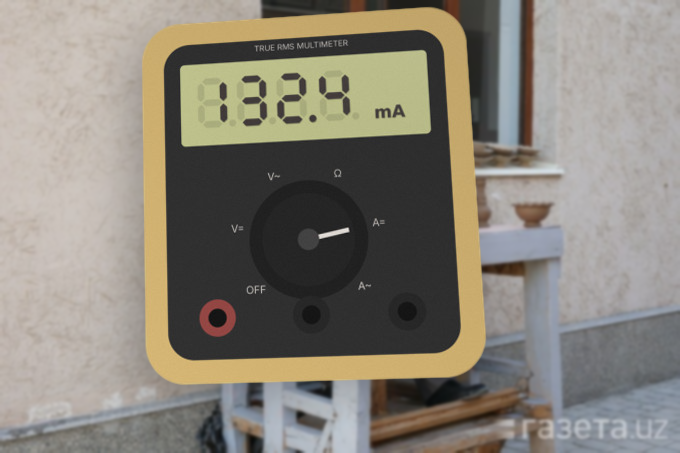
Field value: 132.4 mA
